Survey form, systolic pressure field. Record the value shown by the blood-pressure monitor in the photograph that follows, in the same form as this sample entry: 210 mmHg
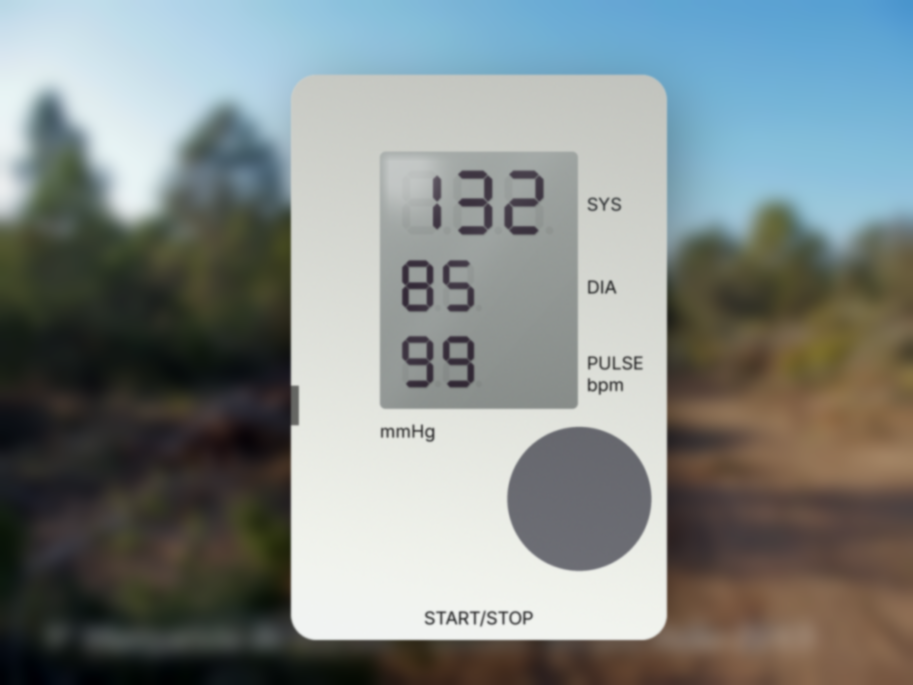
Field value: 132 mmHg
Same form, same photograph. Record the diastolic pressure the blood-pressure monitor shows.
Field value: 85 mmHg
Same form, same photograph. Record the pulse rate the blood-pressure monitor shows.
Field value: 99 bpm
